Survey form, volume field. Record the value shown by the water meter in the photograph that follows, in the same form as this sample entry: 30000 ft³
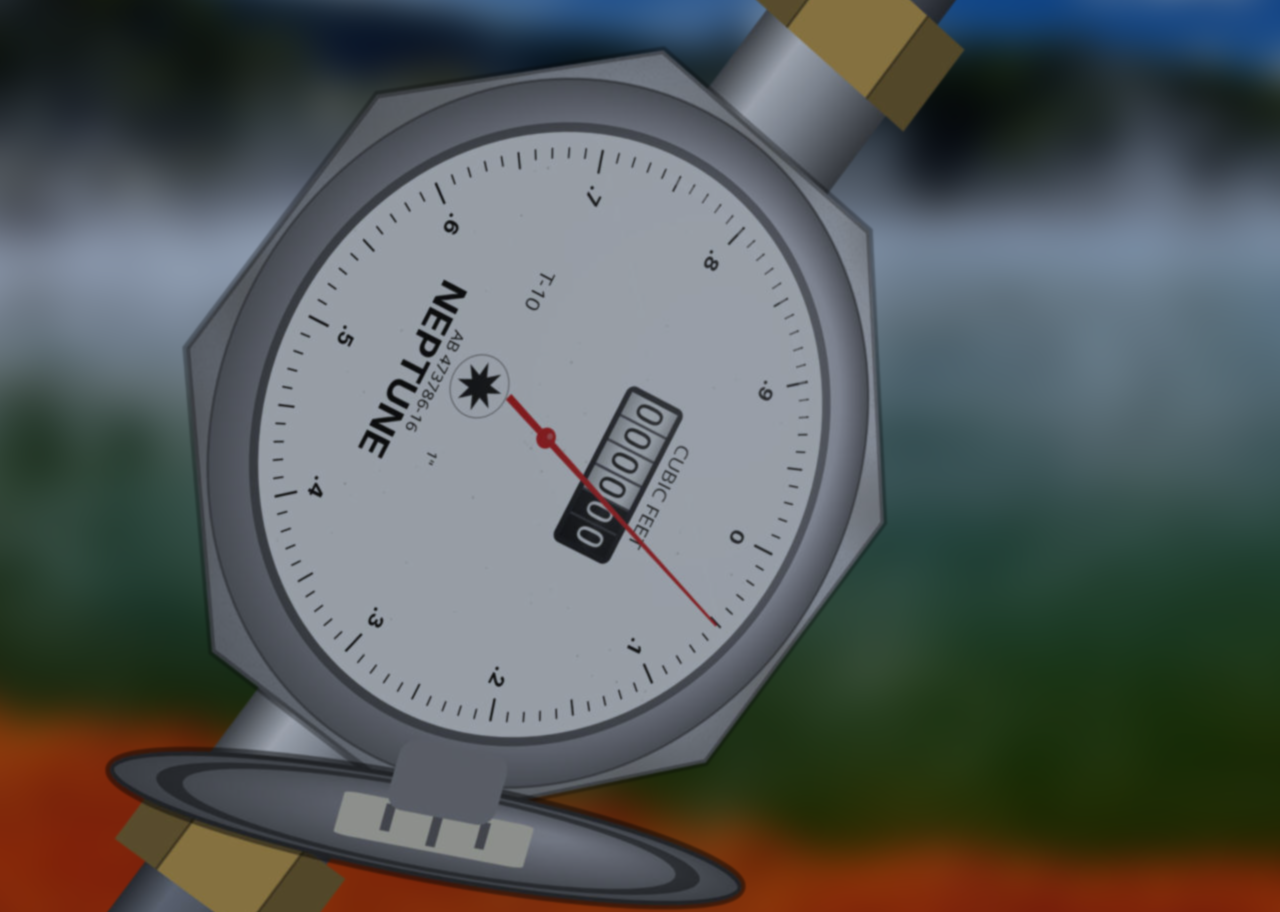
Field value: 0.05 ft³
